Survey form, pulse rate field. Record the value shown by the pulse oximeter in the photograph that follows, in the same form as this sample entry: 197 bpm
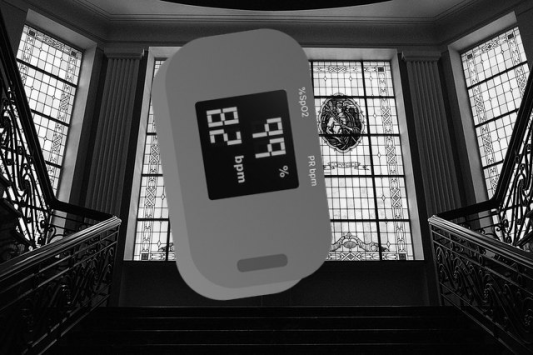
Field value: 82 bpm
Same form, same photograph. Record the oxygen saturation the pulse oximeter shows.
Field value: 99 %
